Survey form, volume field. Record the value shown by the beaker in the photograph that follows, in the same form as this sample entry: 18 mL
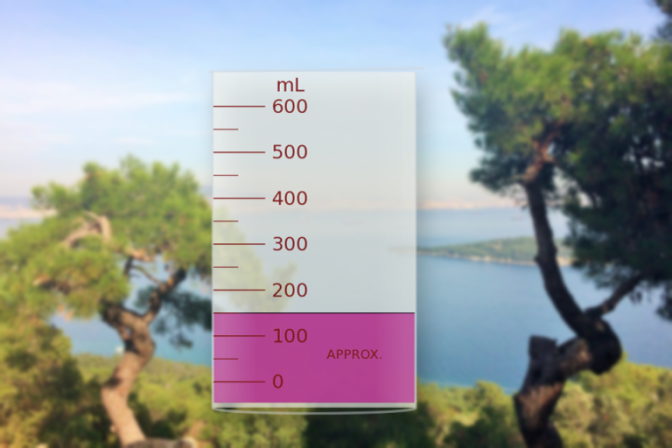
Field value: 150 mL
